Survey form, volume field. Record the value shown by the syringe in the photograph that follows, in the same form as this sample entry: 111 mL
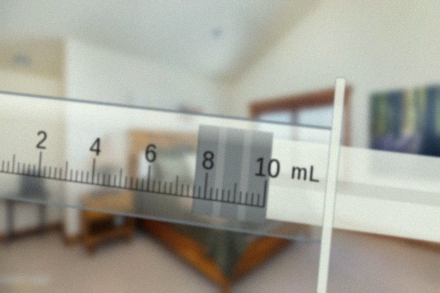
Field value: 7.6 mL
